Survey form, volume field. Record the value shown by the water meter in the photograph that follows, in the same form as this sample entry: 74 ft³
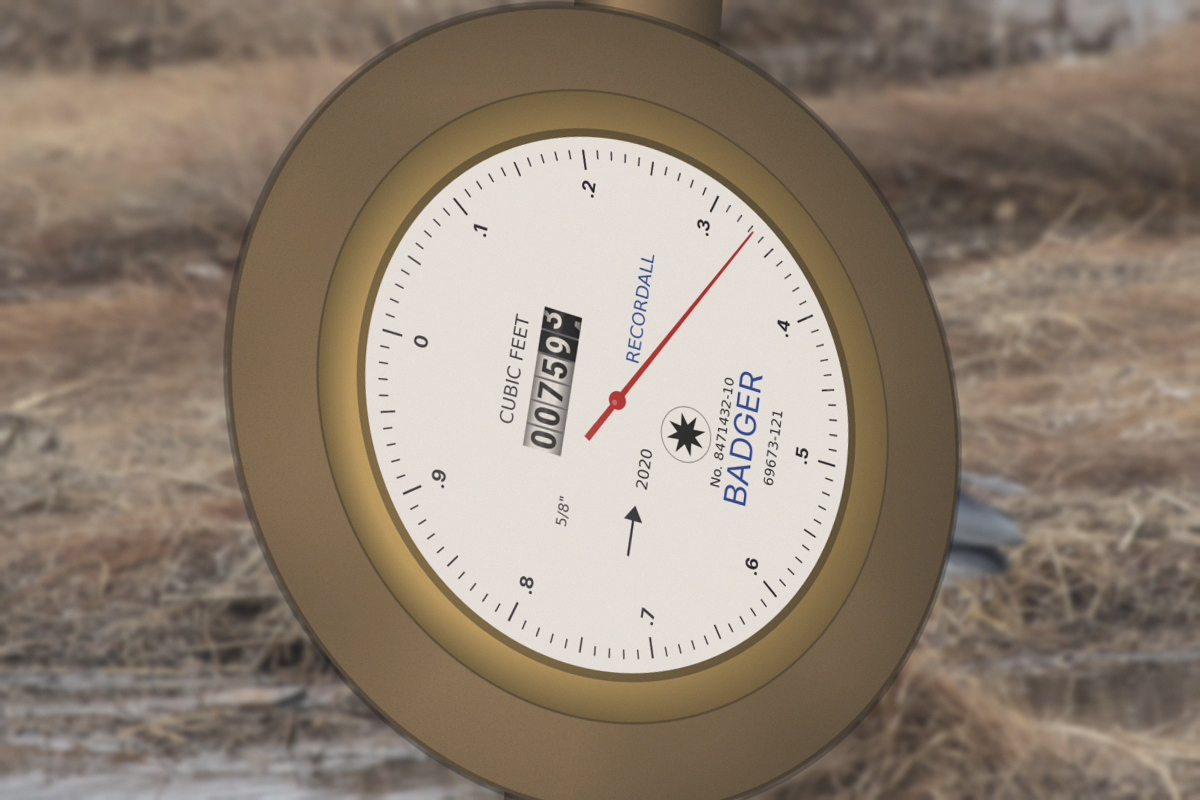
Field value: 7593.33 ft³
